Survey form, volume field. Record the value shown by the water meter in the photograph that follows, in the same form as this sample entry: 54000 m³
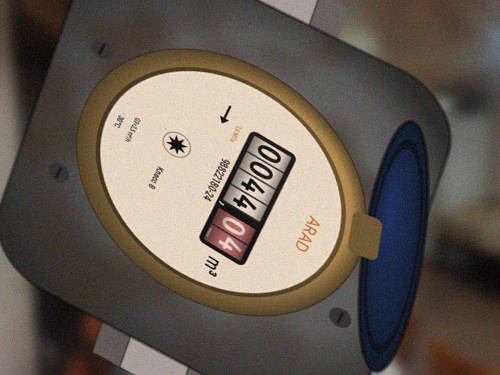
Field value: 44.04 m³
